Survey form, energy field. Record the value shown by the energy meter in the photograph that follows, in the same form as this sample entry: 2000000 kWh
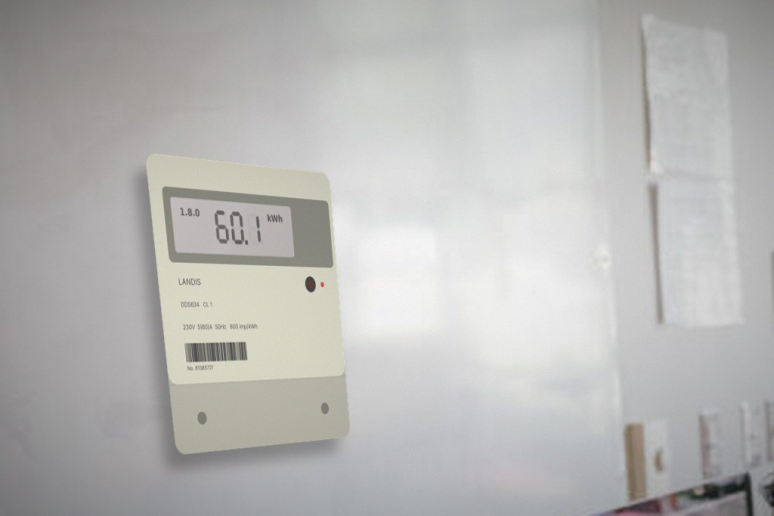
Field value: 60.1 kWh
